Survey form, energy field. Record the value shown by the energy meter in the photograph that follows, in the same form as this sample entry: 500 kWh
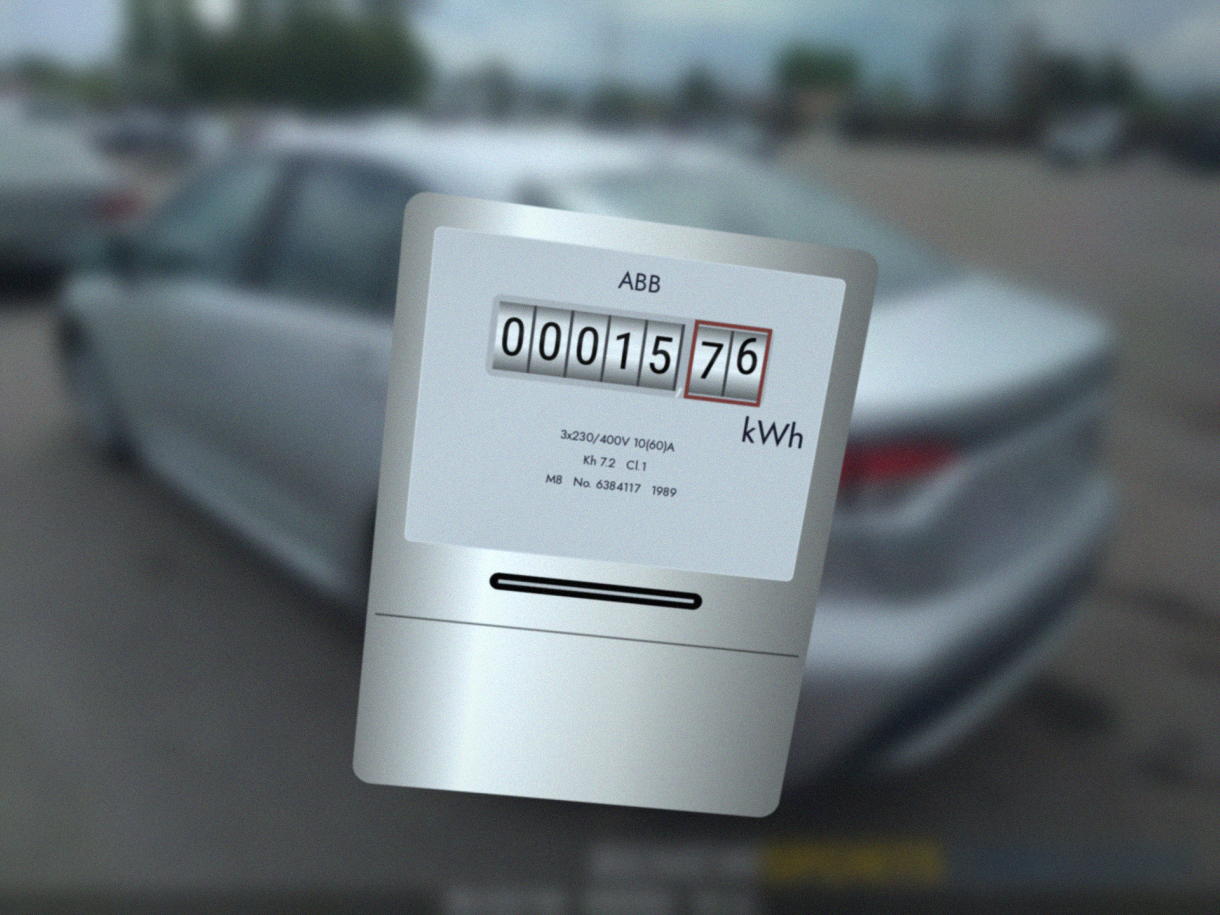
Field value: 15.76 kWh
